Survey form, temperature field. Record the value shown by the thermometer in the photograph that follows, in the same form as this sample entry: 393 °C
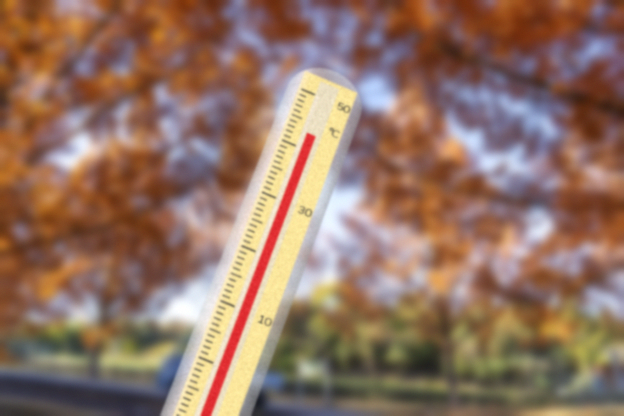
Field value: 43 °C
